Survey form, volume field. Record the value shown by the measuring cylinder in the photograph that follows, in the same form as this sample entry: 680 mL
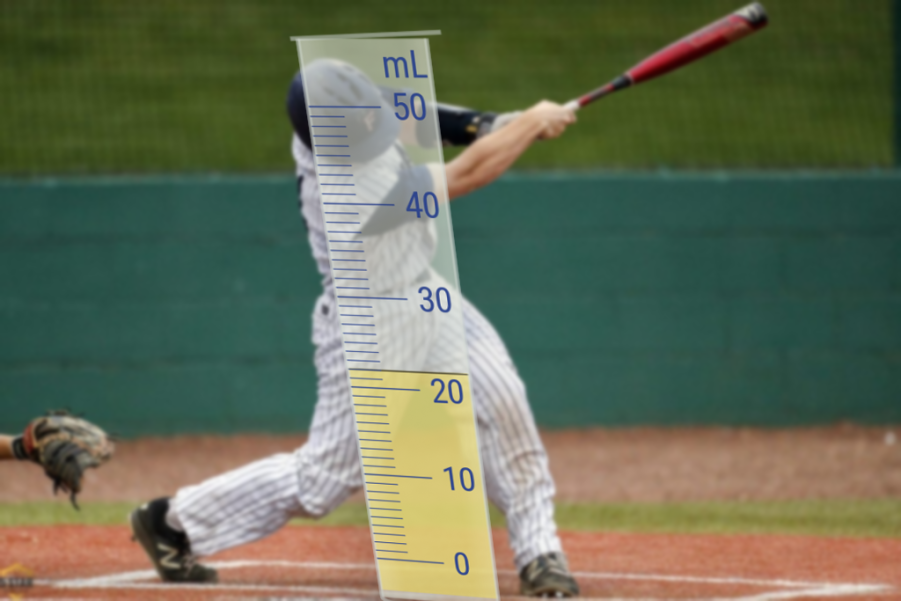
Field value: 22 mL
